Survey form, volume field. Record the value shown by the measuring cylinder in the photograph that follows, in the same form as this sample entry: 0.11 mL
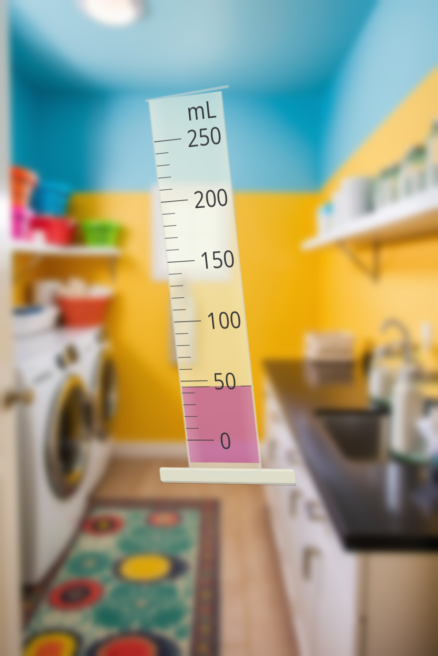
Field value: 45 mL
